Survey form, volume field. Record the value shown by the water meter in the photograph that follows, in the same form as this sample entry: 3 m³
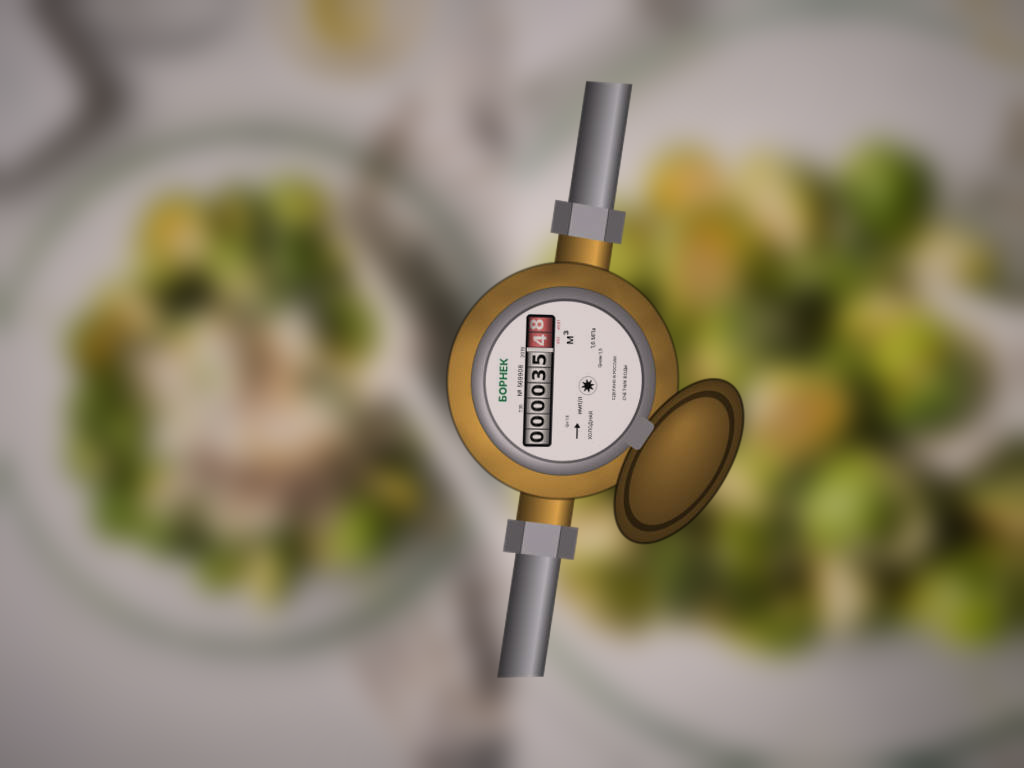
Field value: 35.48 m³
